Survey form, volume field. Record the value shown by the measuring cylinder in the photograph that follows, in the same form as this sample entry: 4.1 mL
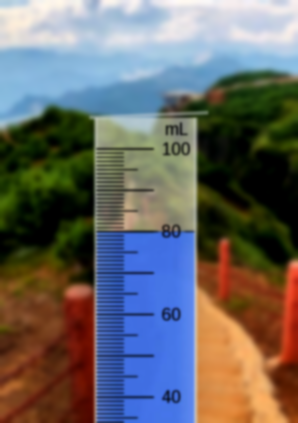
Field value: 80 mL
